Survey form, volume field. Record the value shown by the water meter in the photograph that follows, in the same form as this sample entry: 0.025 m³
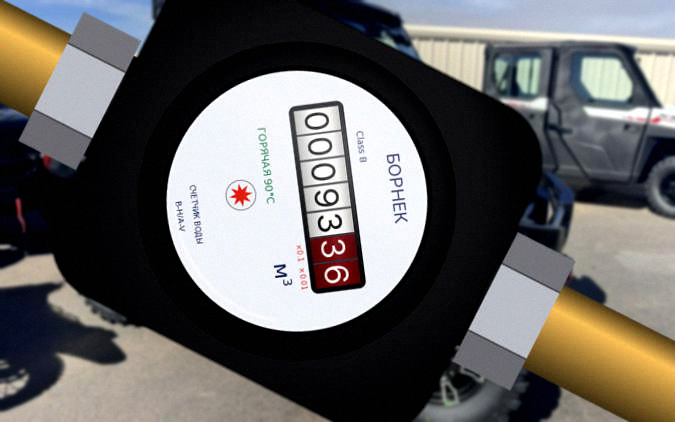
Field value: 93.36 m³
